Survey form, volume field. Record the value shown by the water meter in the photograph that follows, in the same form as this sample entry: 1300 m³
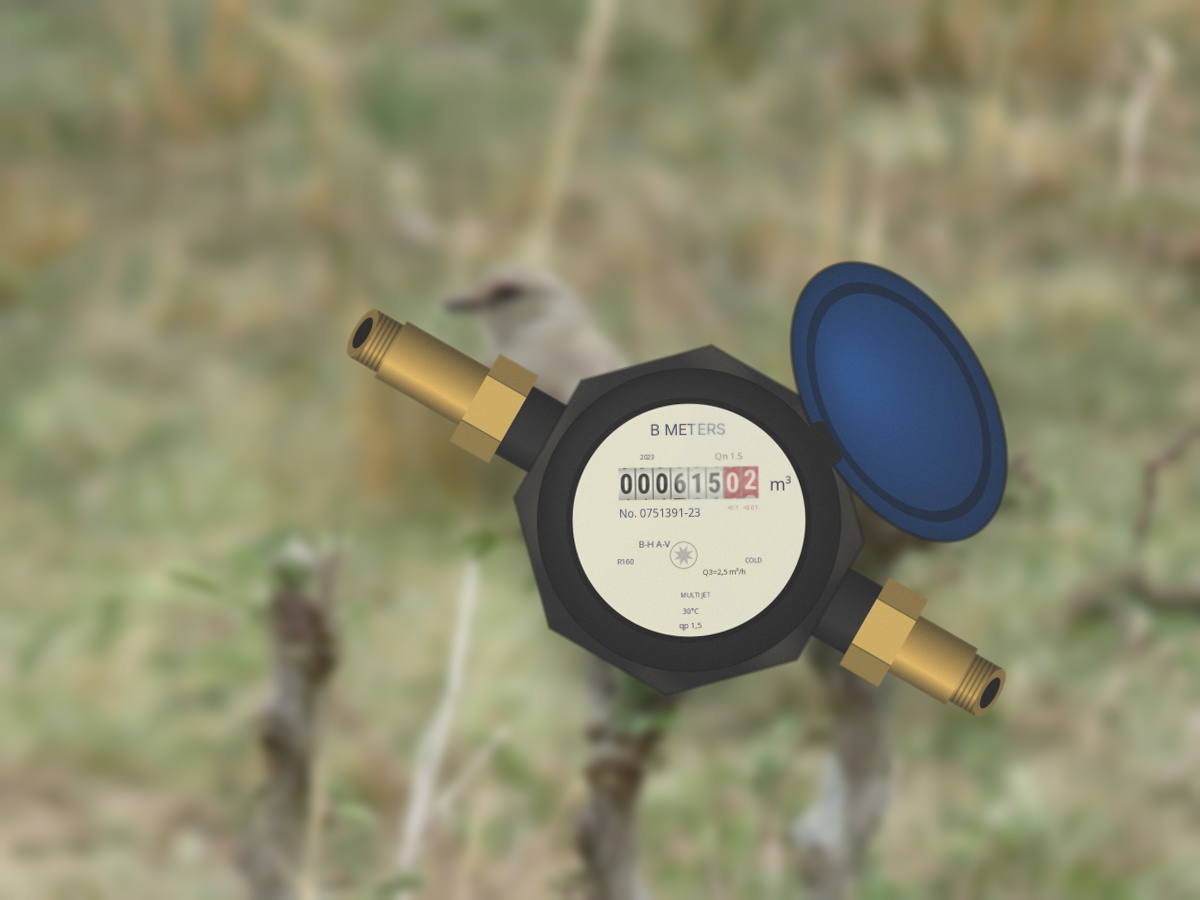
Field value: 615.02 m³
